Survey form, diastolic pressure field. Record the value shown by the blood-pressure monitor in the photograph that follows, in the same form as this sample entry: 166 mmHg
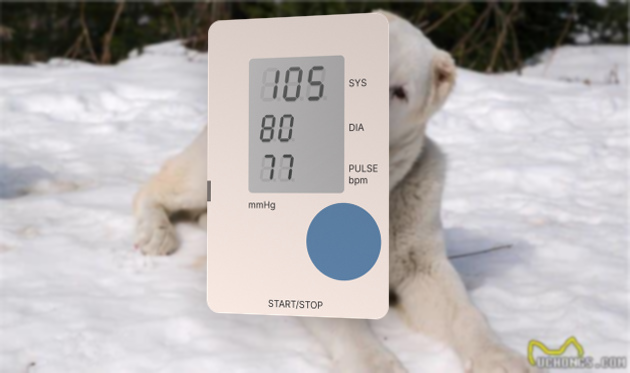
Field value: 80 mmHg
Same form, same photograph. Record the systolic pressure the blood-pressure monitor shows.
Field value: 105 mmHg
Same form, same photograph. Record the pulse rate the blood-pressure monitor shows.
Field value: 77 bpm
